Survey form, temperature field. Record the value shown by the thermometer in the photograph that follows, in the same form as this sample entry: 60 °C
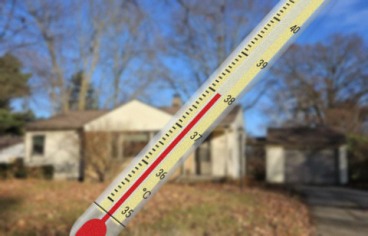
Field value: 38 °C
